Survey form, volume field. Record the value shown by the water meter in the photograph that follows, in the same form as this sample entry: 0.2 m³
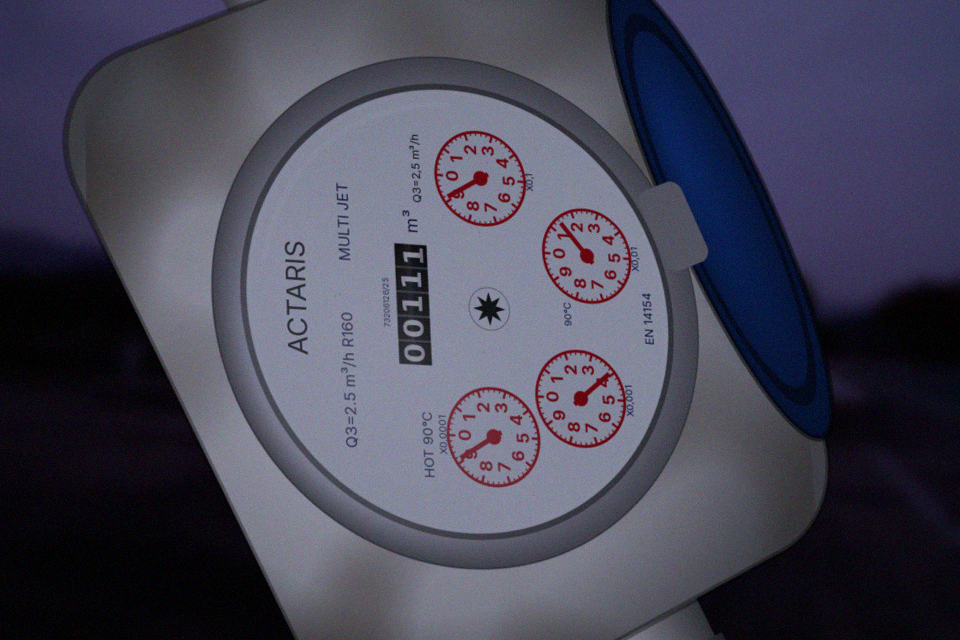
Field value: 110.9139 m³
